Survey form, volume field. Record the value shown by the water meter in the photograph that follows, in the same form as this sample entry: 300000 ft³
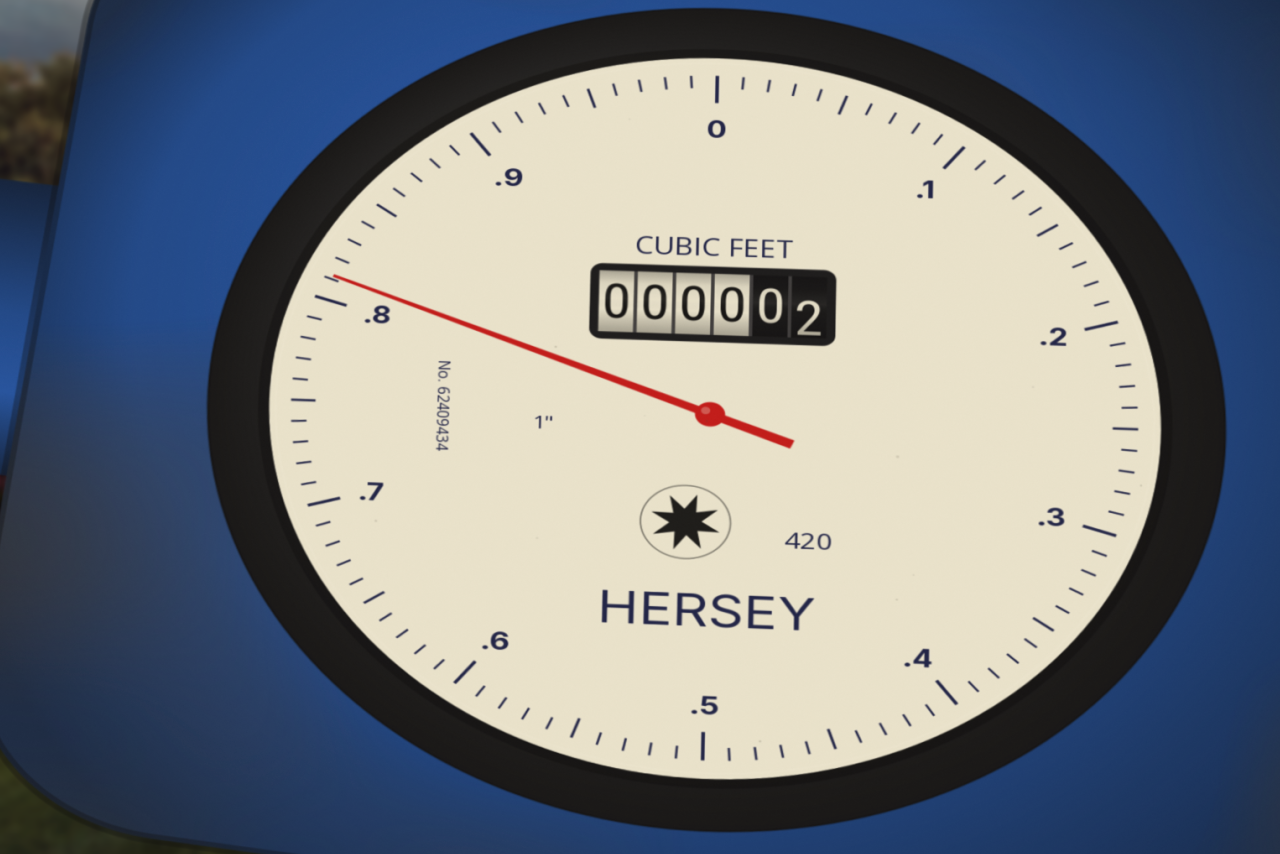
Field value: 1.81 ft³
